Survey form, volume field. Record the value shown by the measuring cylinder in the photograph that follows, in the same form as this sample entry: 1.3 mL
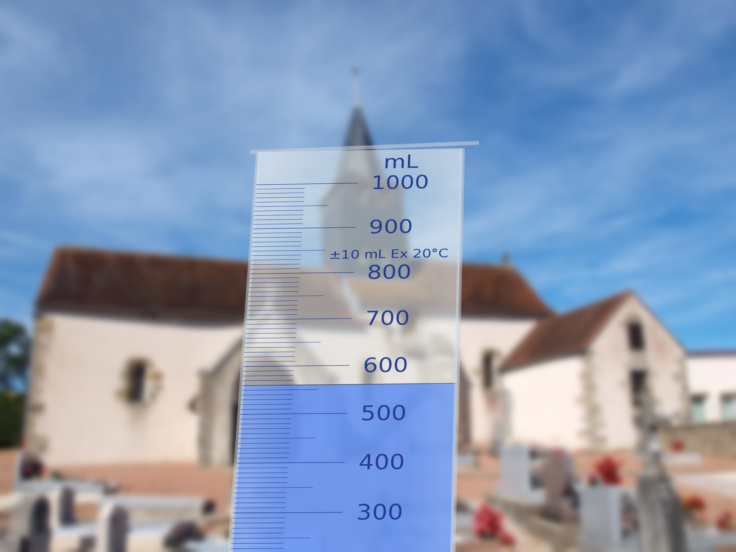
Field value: 560 mL
